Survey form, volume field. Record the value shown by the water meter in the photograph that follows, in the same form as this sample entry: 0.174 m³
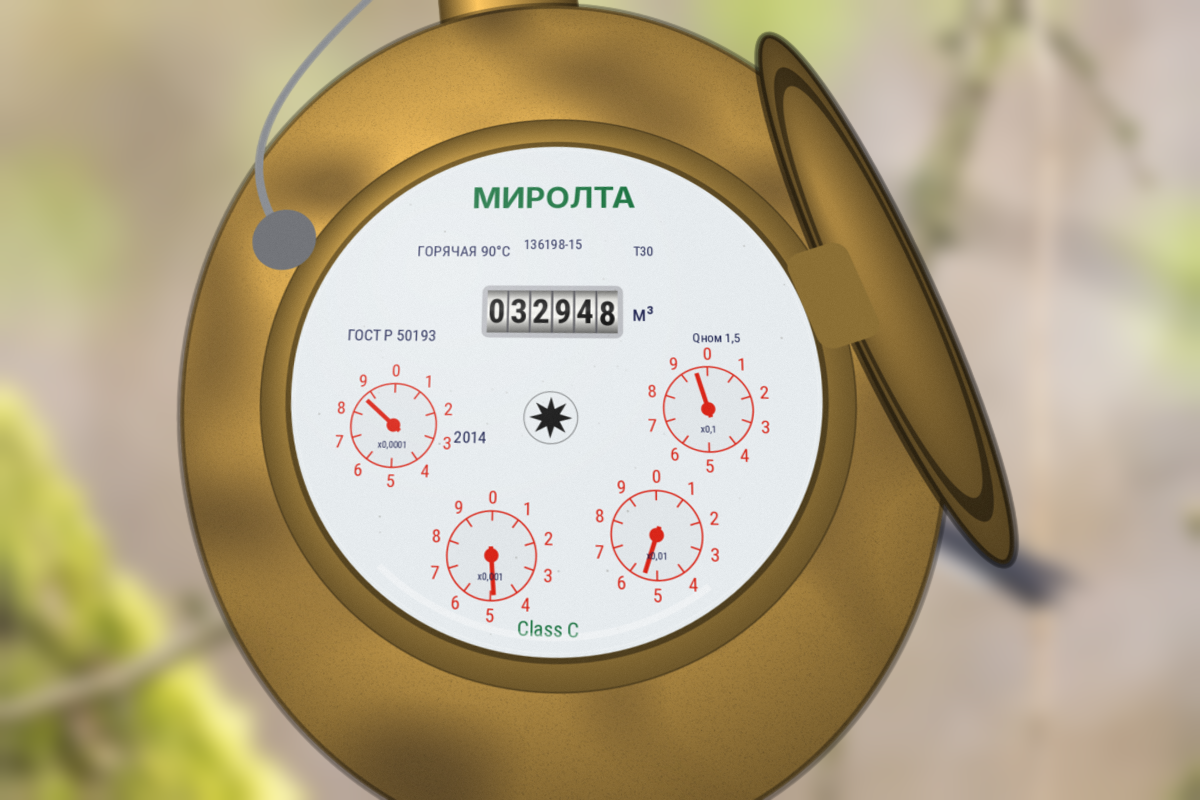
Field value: 32947.9548 m³
